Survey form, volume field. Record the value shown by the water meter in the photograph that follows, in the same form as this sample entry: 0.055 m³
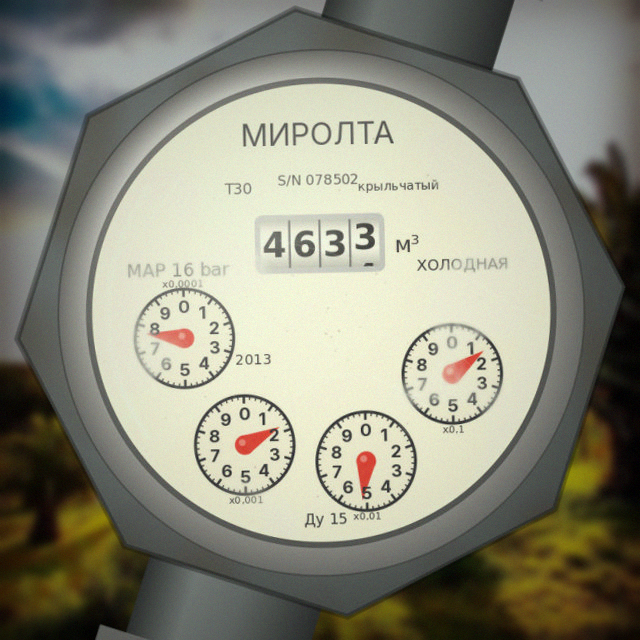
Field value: 4633.1517 m³
